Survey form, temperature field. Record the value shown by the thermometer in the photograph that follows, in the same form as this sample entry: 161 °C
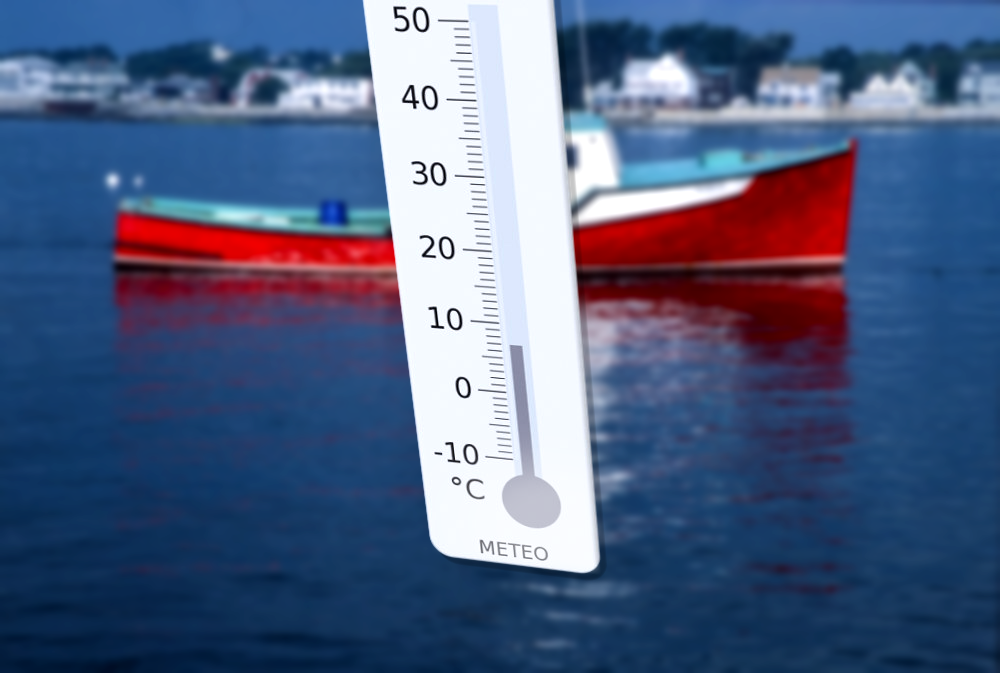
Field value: 7 °C
